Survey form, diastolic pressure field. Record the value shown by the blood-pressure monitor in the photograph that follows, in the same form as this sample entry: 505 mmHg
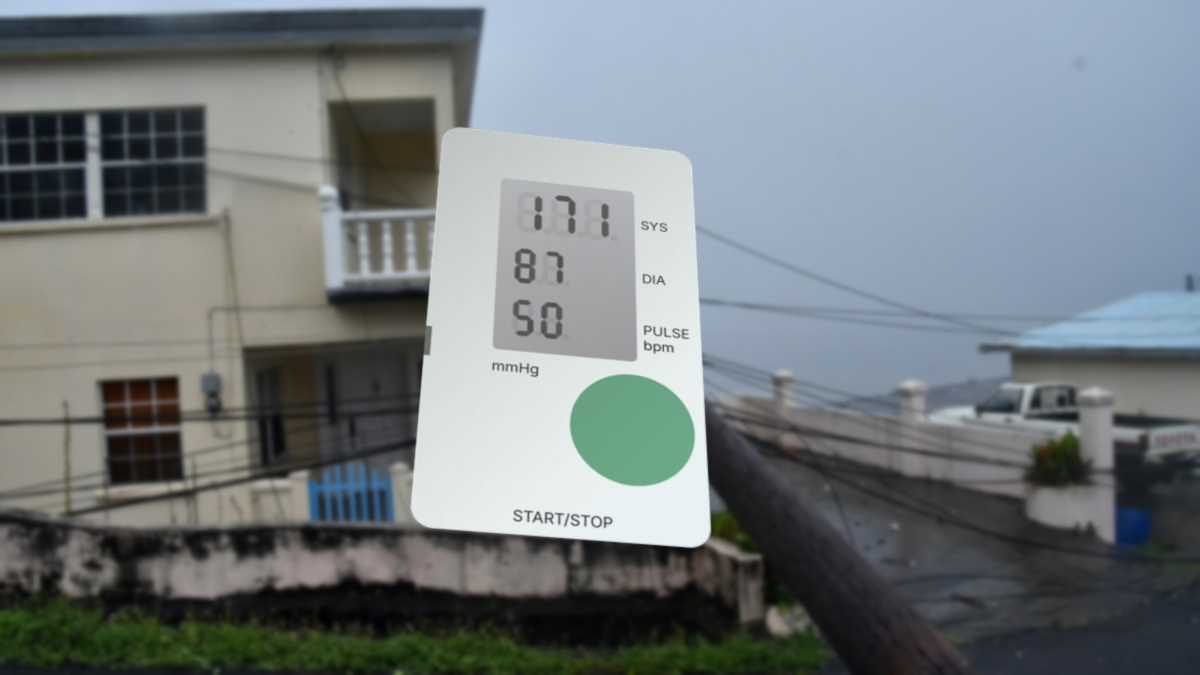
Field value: 87 mmHg
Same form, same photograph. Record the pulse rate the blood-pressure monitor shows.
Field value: 50 bpm
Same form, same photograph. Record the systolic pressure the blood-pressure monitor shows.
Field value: 171 mmHg
